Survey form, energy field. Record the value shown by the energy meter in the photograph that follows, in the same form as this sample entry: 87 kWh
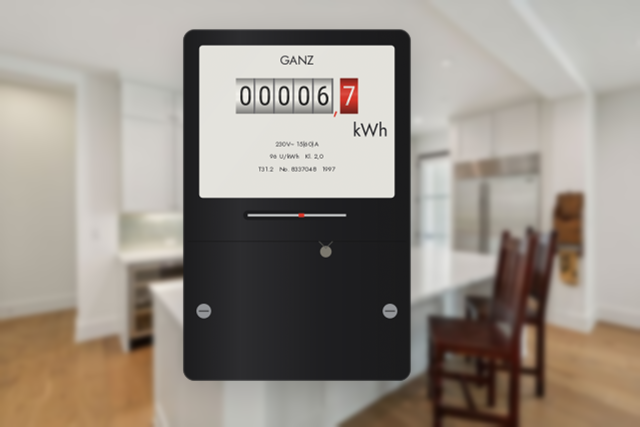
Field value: 6.7 kWh
